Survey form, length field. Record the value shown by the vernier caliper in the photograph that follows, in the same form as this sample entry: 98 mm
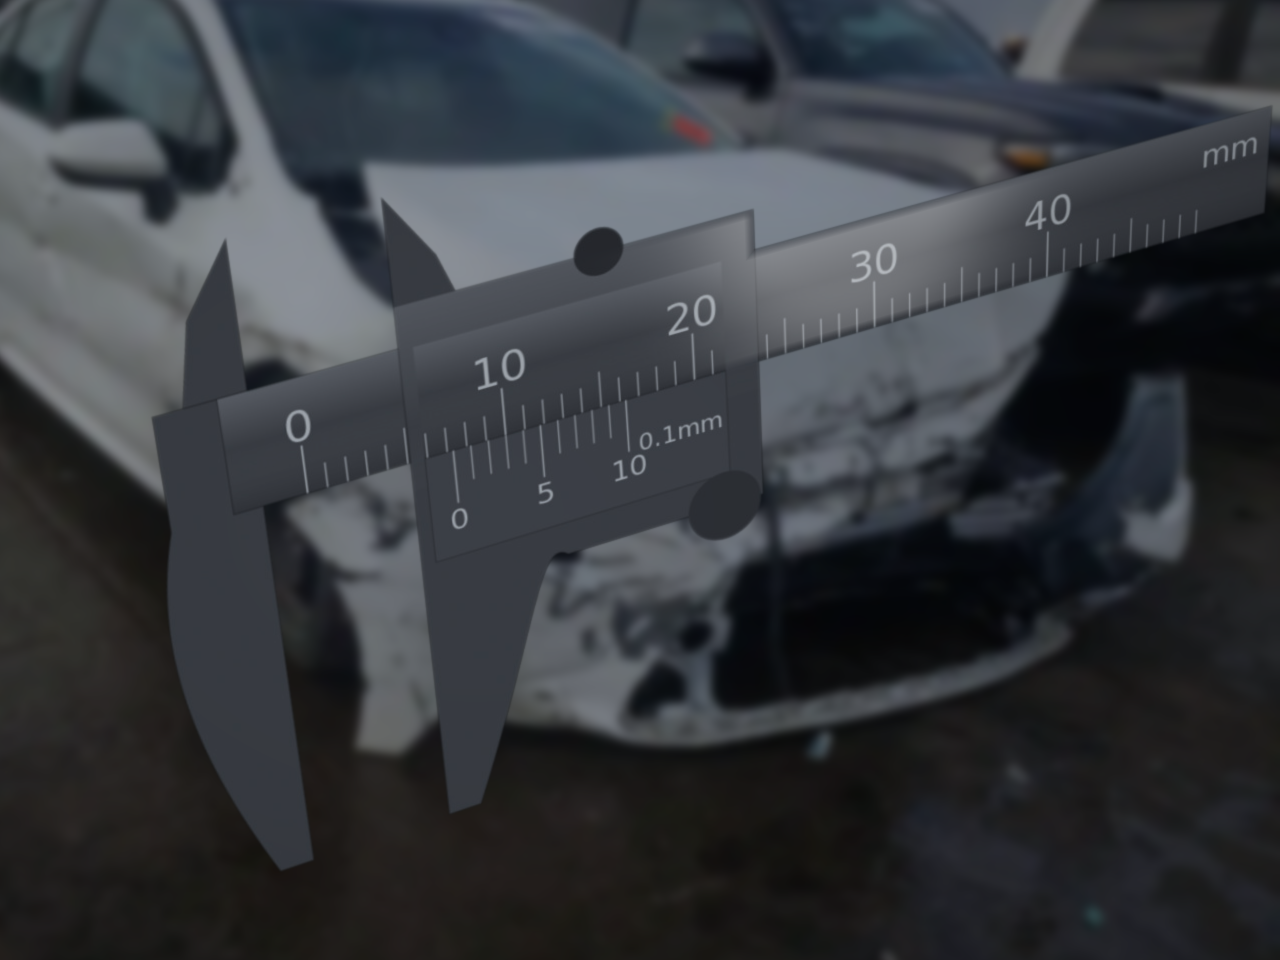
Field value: 7.3 mm
